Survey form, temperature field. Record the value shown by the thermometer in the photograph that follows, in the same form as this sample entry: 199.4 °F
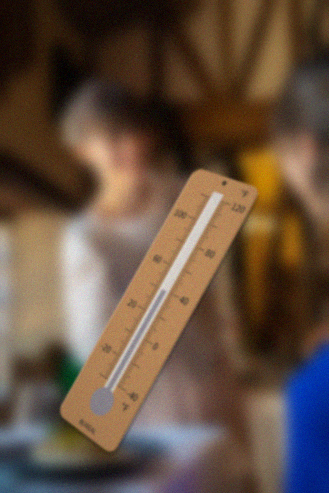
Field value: 40 °F
